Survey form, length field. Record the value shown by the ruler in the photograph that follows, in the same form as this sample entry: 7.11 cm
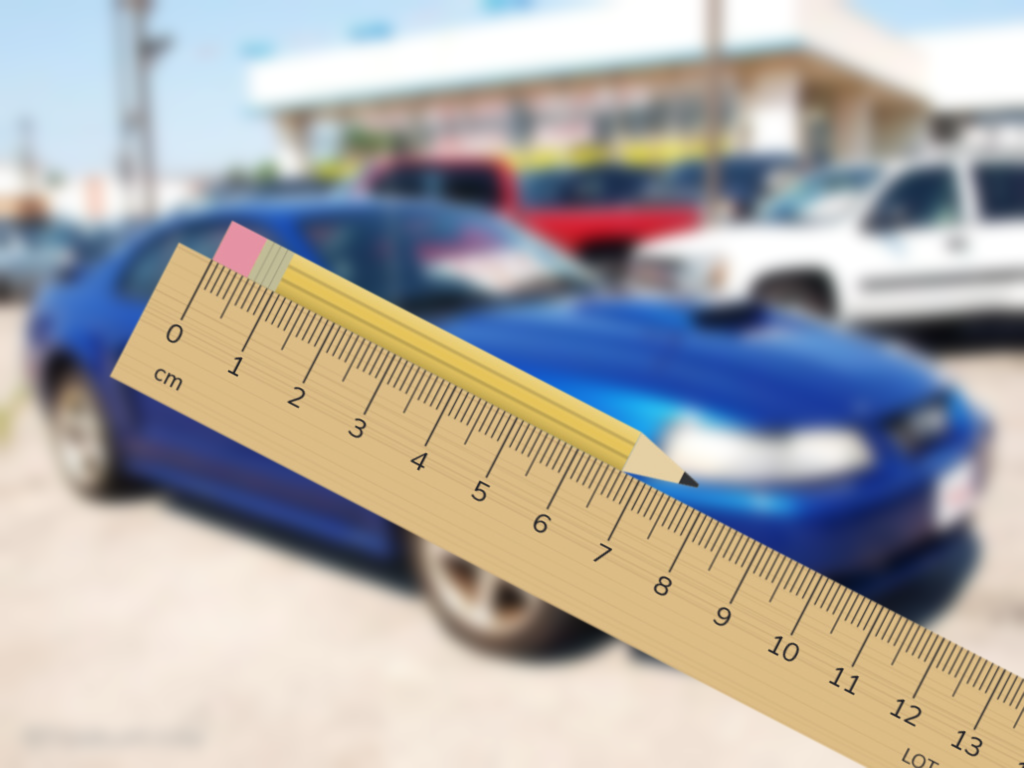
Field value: 7.8 cm
